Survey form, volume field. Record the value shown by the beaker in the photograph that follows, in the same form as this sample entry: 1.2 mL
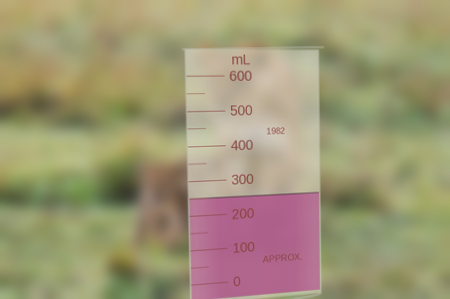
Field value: 250 mL
